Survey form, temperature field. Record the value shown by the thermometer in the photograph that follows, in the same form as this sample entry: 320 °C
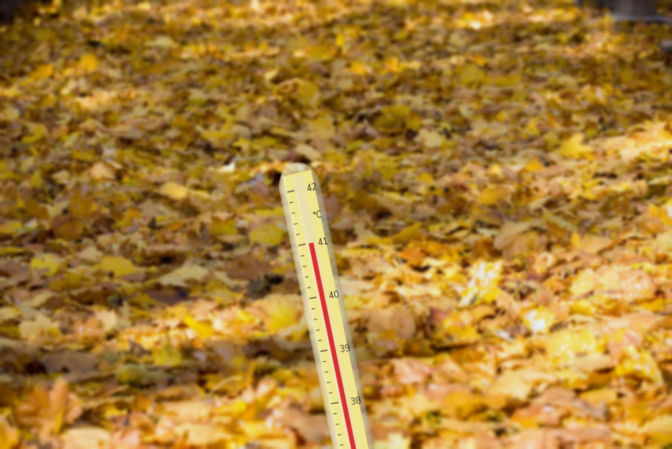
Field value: 41 °C
